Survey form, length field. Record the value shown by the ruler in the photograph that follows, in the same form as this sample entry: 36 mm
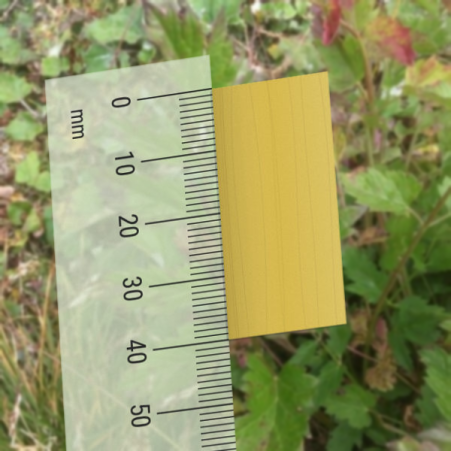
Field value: 40 mm
